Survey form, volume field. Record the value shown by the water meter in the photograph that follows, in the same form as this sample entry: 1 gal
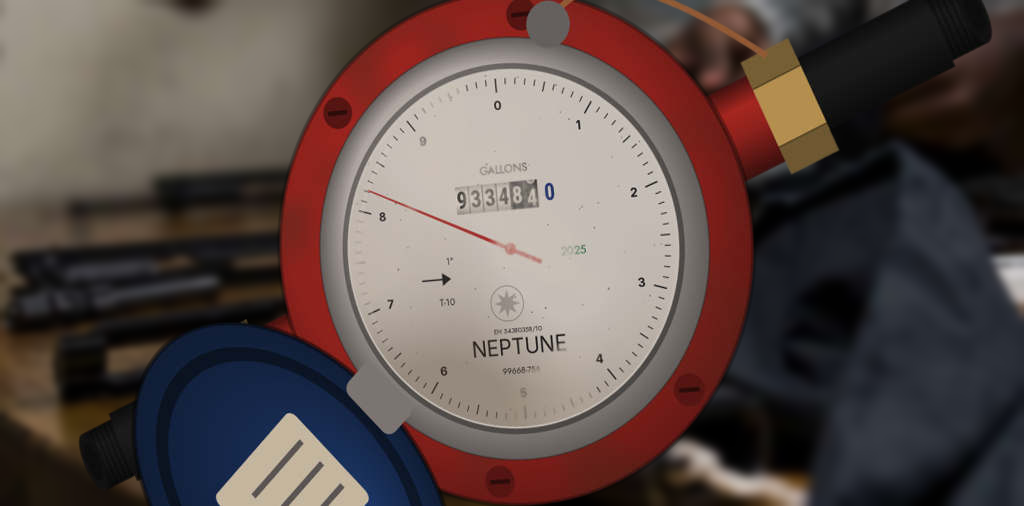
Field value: 9334838.2 gal
